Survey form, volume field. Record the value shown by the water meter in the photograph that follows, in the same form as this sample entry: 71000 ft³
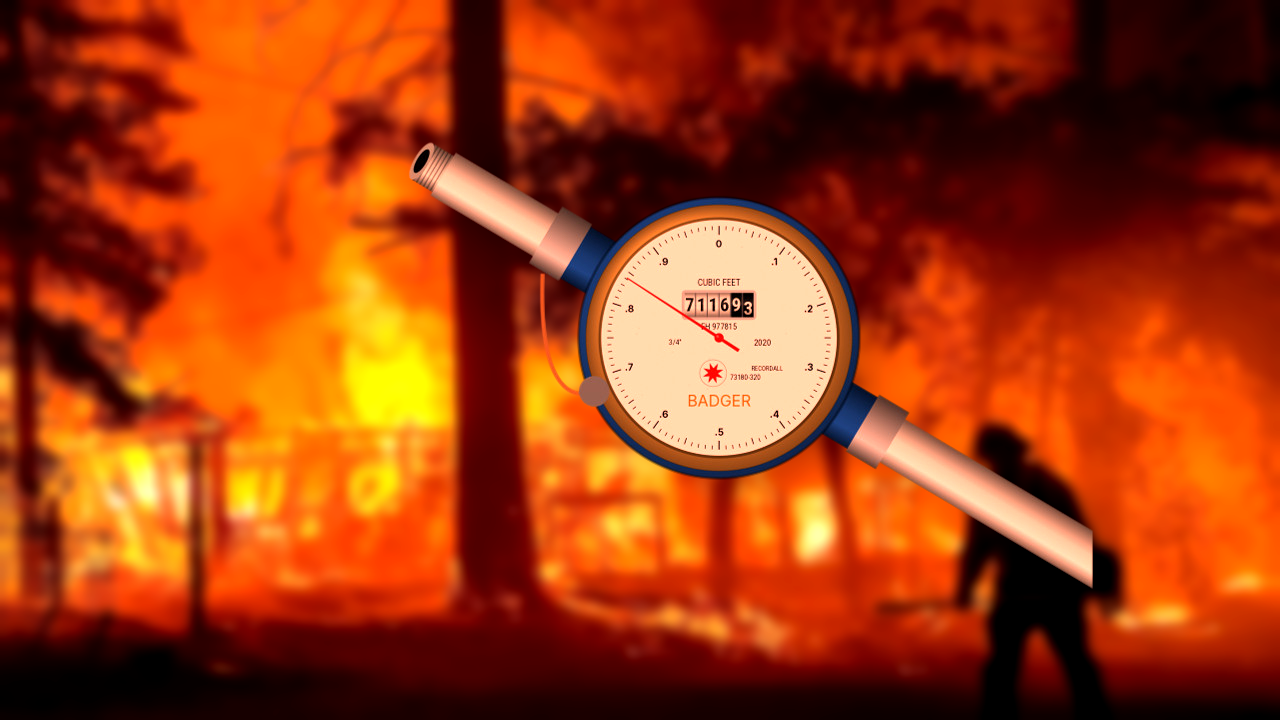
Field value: 711692.84 ft³
